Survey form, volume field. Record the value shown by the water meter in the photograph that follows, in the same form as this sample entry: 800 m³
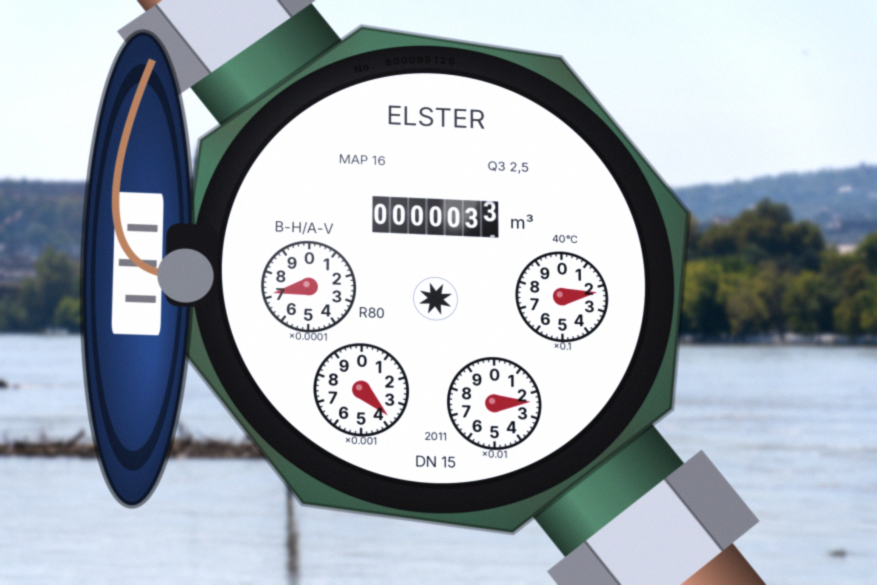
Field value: 33.2237 m³
